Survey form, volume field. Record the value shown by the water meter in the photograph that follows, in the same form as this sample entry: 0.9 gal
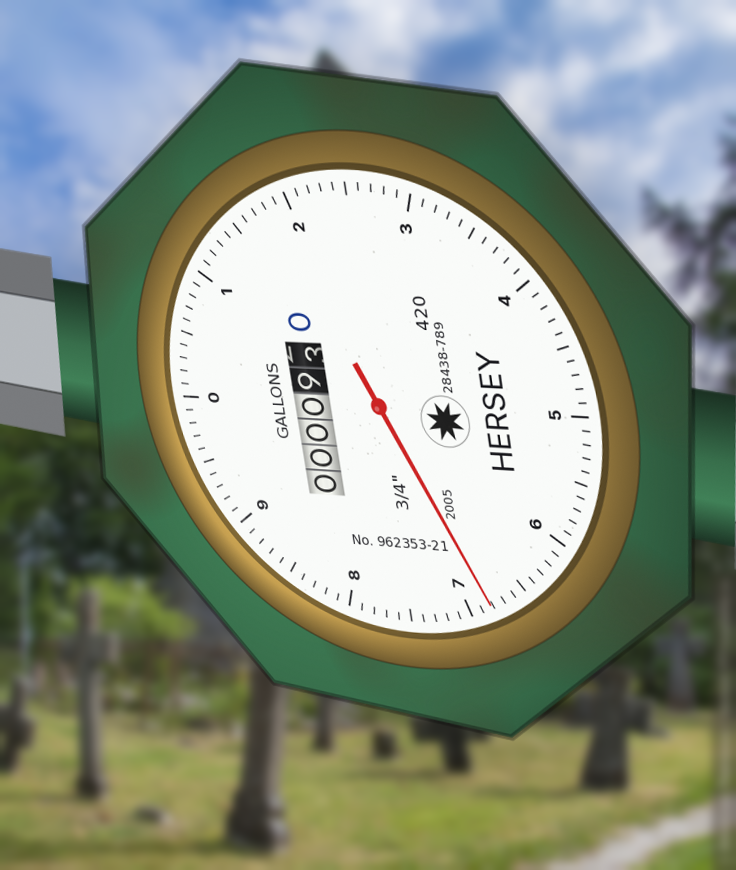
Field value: 926.8 gal
